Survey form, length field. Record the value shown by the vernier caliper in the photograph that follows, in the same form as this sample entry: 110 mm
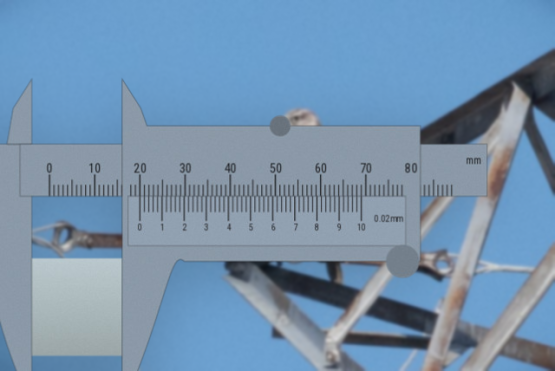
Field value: 20.0 mm
